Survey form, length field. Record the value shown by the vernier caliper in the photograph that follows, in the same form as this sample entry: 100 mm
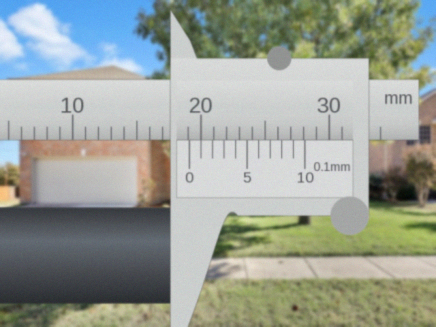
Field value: 19.1 mm
